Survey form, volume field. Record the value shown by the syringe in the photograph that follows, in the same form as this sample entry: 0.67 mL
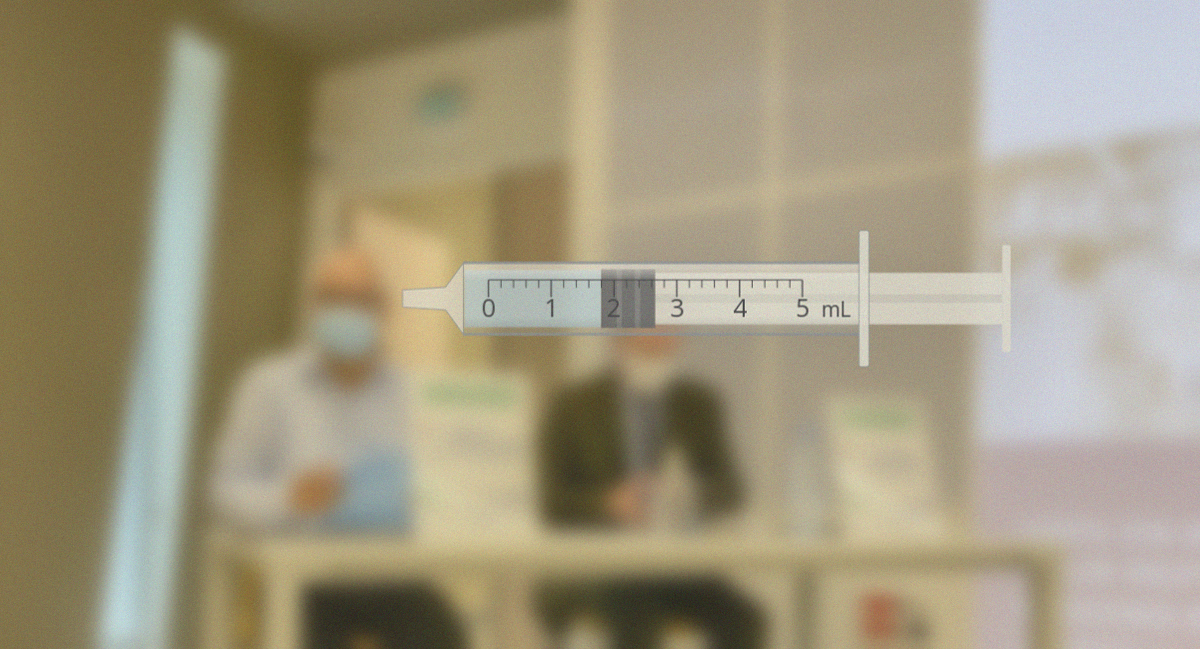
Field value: 1.8 mL
